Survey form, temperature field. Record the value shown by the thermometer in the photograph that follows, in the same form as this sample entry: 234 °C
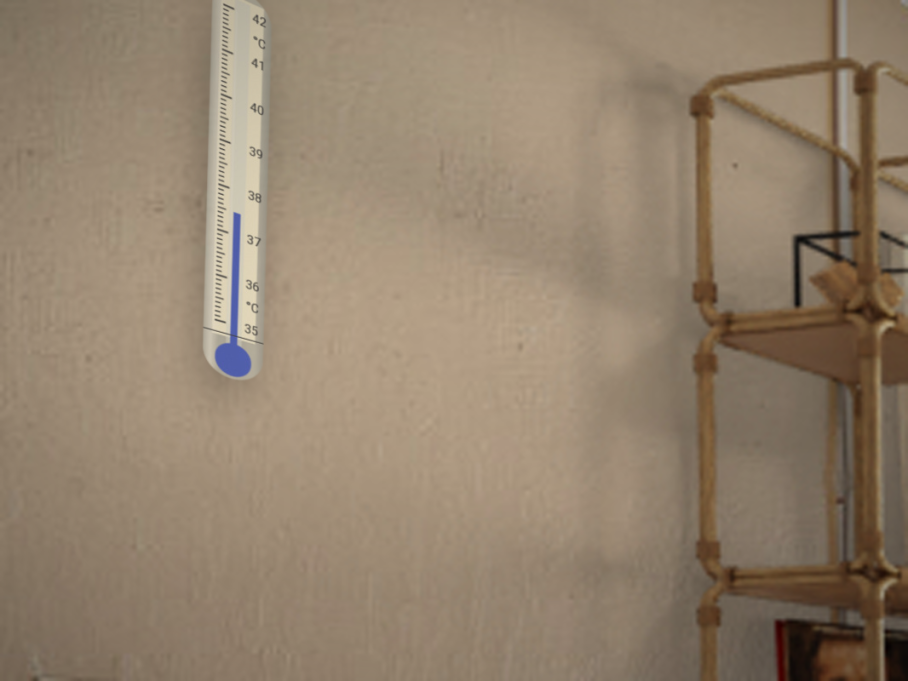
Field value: 37.5 °C
